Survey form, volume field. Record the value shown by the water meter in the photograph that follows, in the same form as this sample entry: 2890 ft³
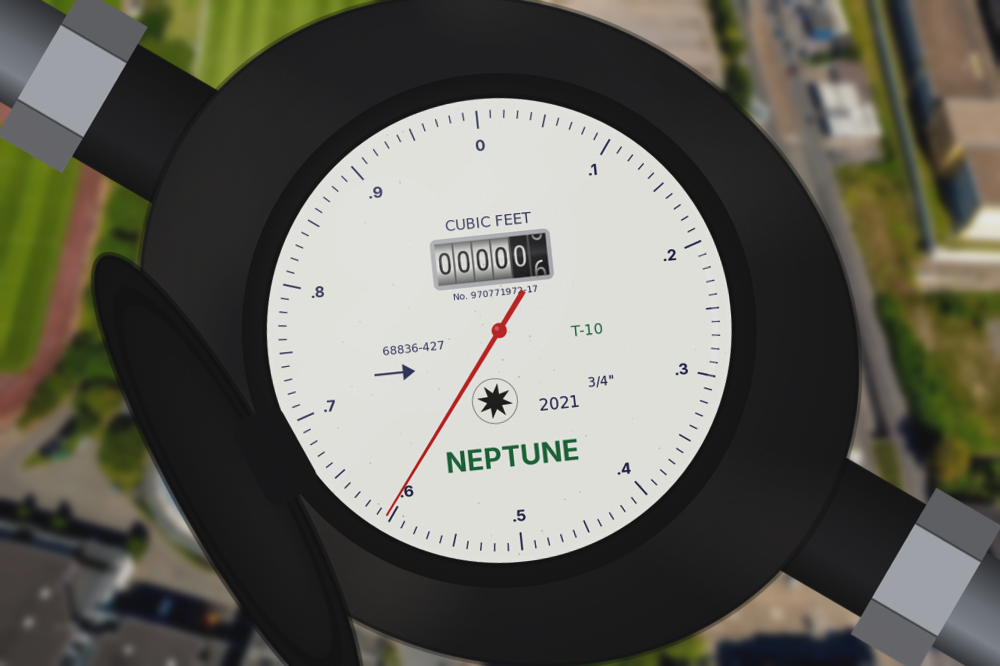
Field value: 5.60 ft³
